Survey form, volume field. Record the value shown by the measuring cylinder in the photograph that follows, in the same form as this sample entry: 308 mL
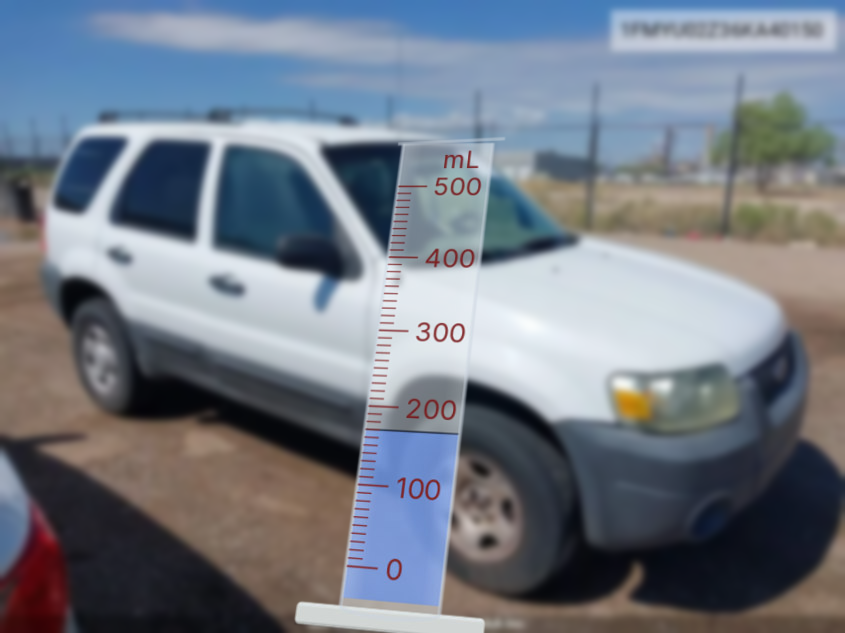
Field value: 170 mL
